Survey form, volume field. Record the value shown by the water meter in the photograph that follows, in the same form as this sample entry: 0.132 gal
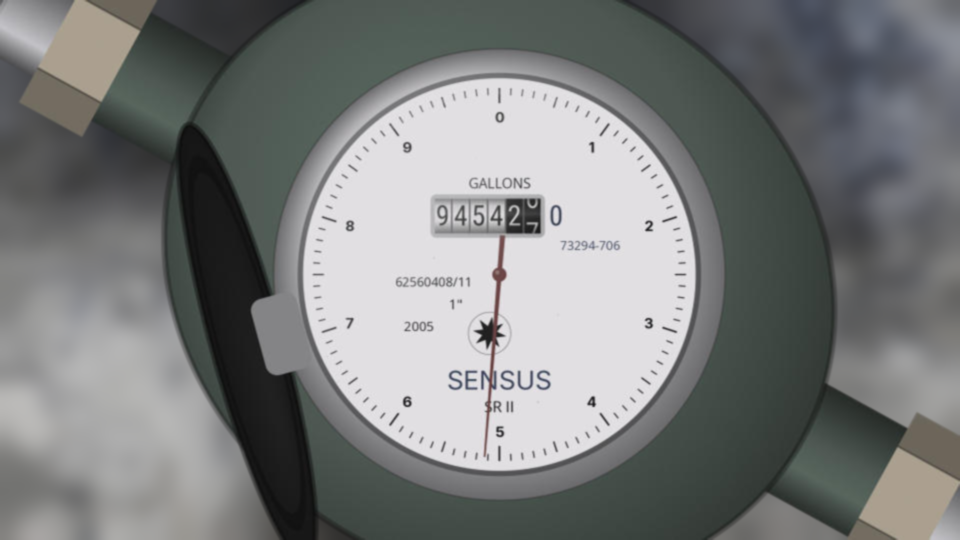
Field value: 9454265.1 gal
